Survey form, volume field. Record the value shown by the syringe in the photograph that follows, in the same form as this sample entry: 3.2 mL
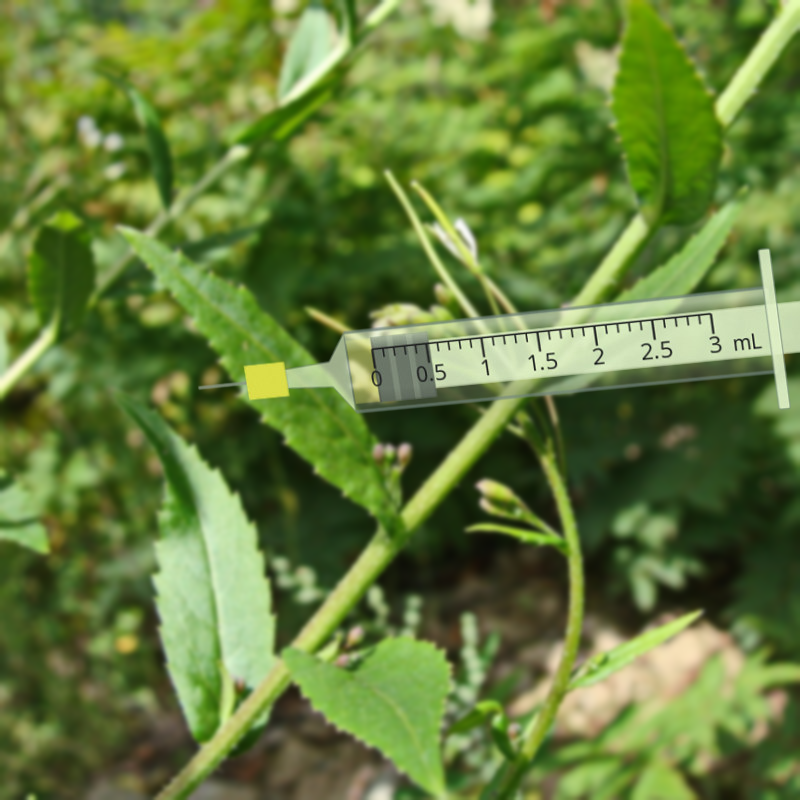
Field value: 0 mL
